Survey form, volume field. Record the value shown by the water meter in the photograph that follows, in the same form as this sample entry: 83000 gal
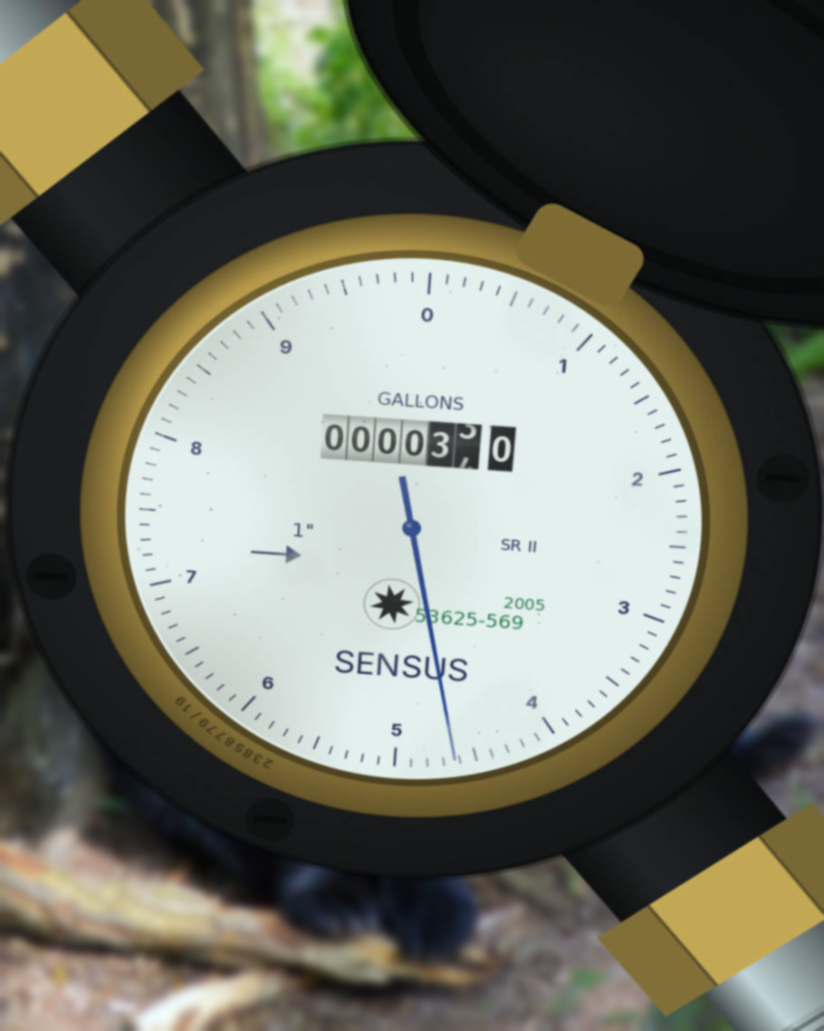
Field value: 334.6 gal
